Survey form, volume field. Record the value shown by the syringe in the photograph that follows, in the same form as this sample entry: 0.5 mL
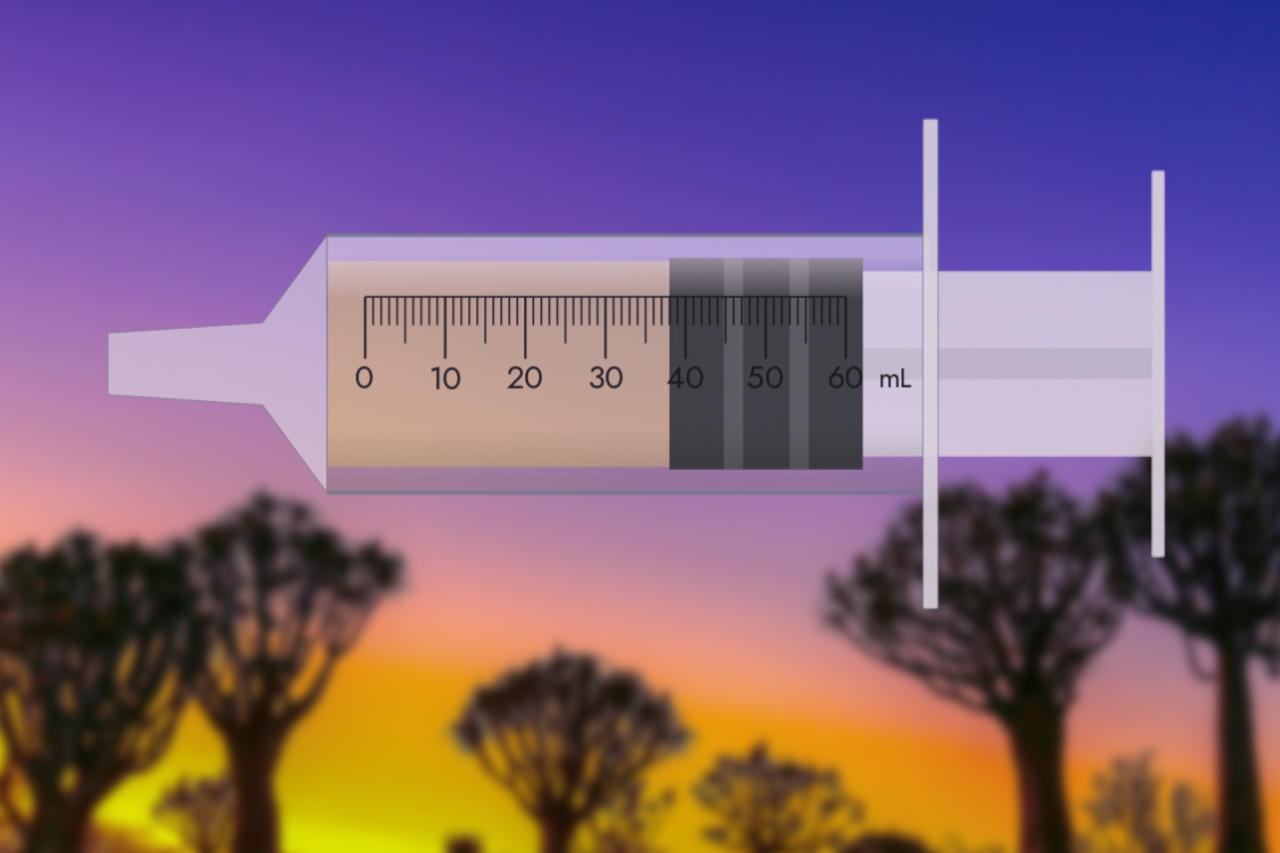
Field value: 38 mL
